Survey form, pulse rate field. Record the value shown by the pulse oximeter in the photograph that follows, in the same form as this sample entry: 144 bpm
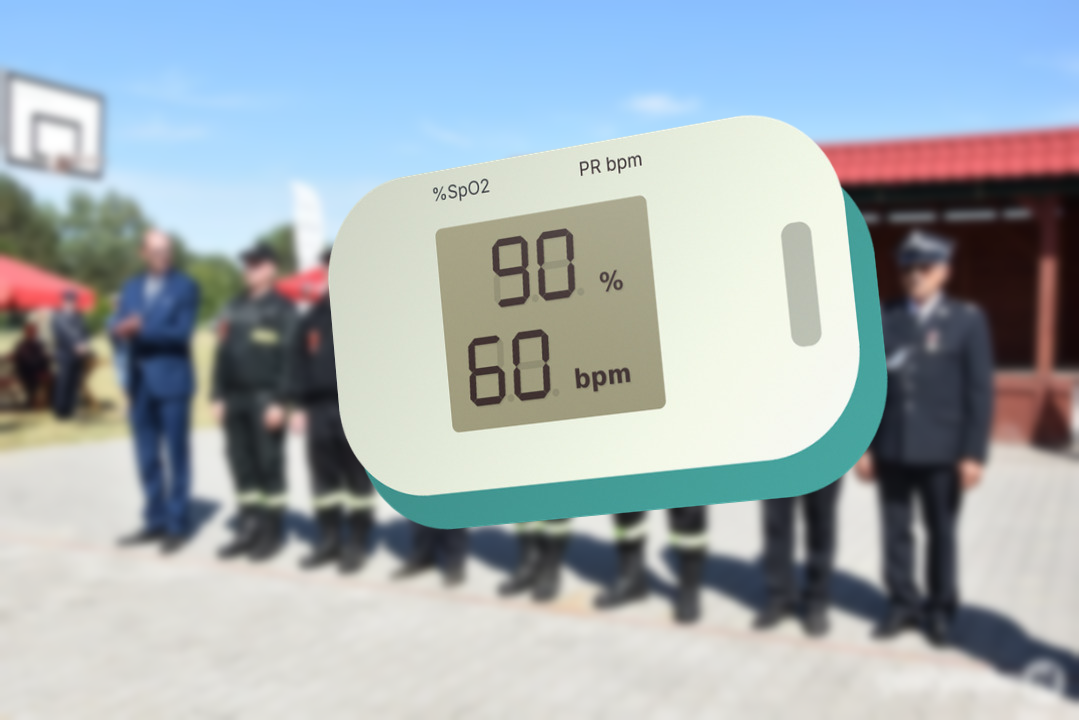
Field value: 60 bpm
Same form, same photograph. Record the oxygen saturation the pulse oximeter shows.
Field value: 90 %
